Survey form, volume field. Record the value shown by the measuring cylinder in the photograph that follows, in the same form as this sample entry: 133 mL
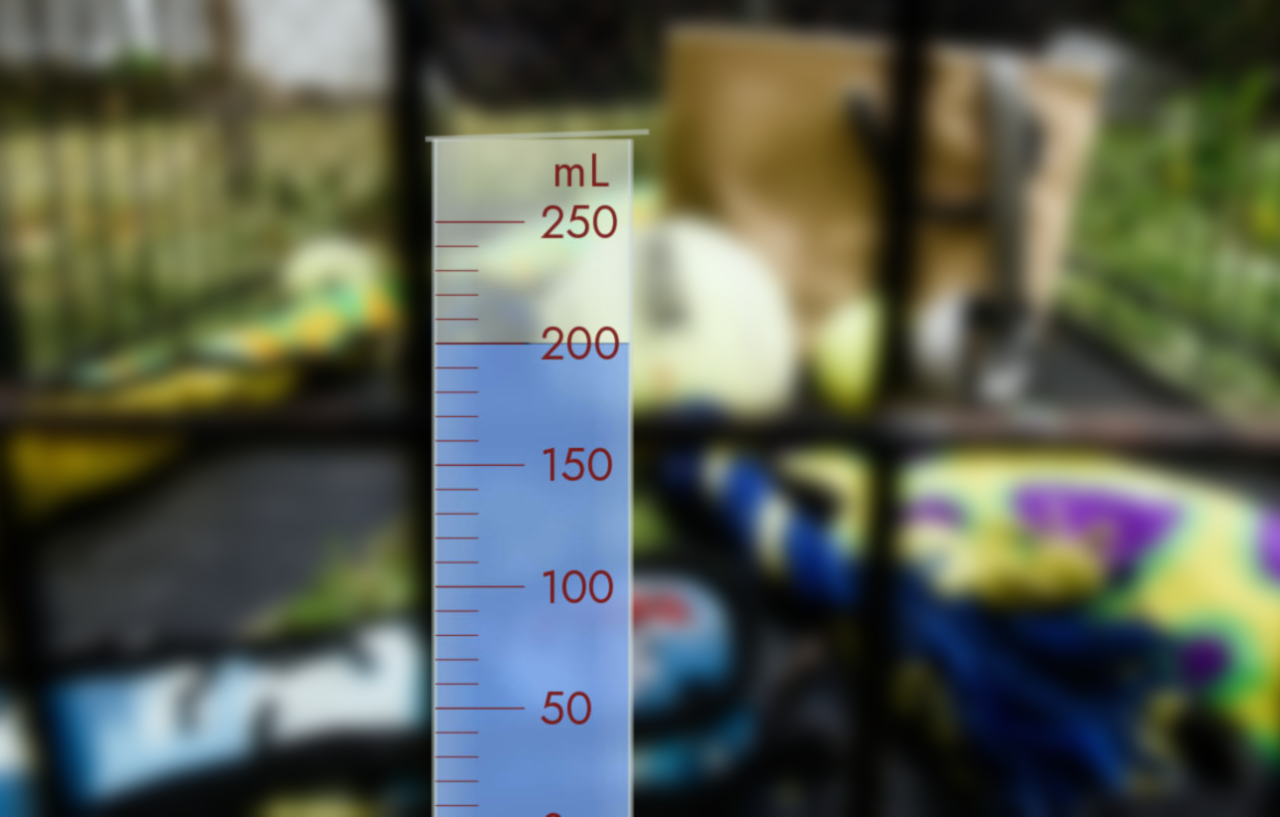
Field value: 200 mL
